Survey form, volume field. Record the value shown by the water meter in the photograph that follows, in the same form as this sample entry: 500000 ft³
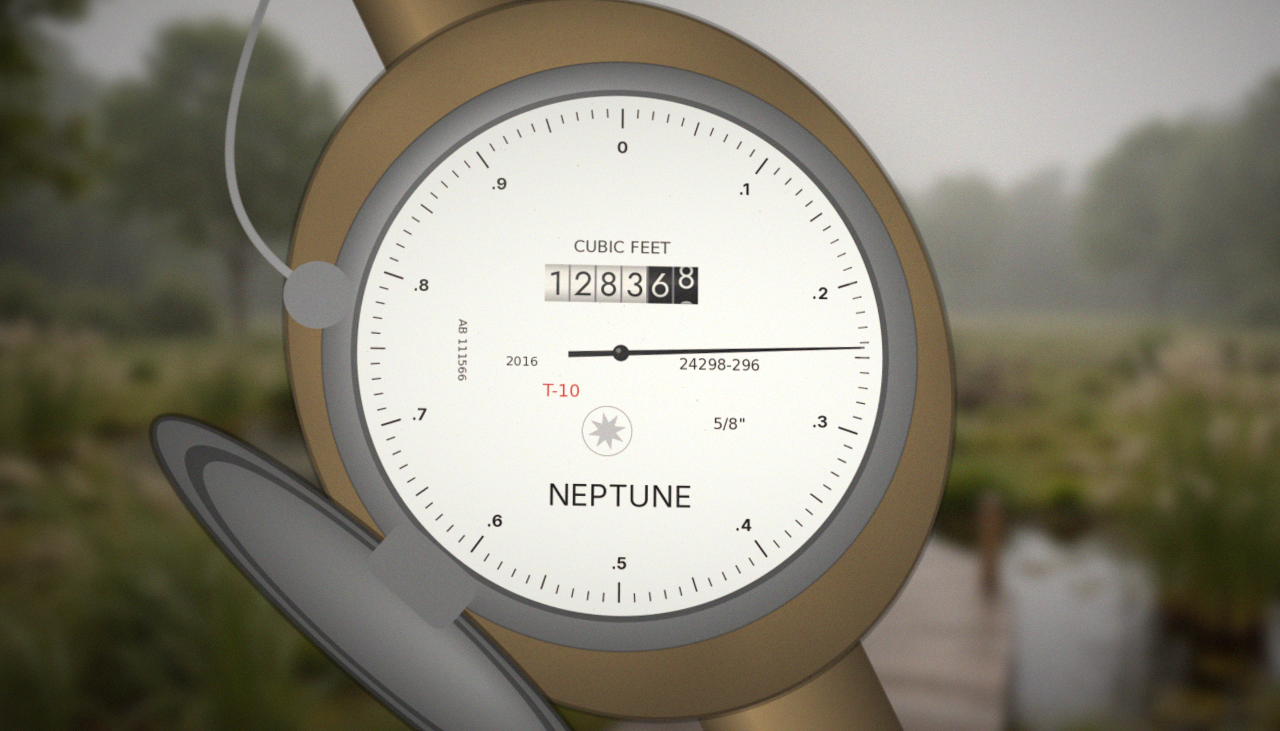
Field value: 128368.24 ft³
